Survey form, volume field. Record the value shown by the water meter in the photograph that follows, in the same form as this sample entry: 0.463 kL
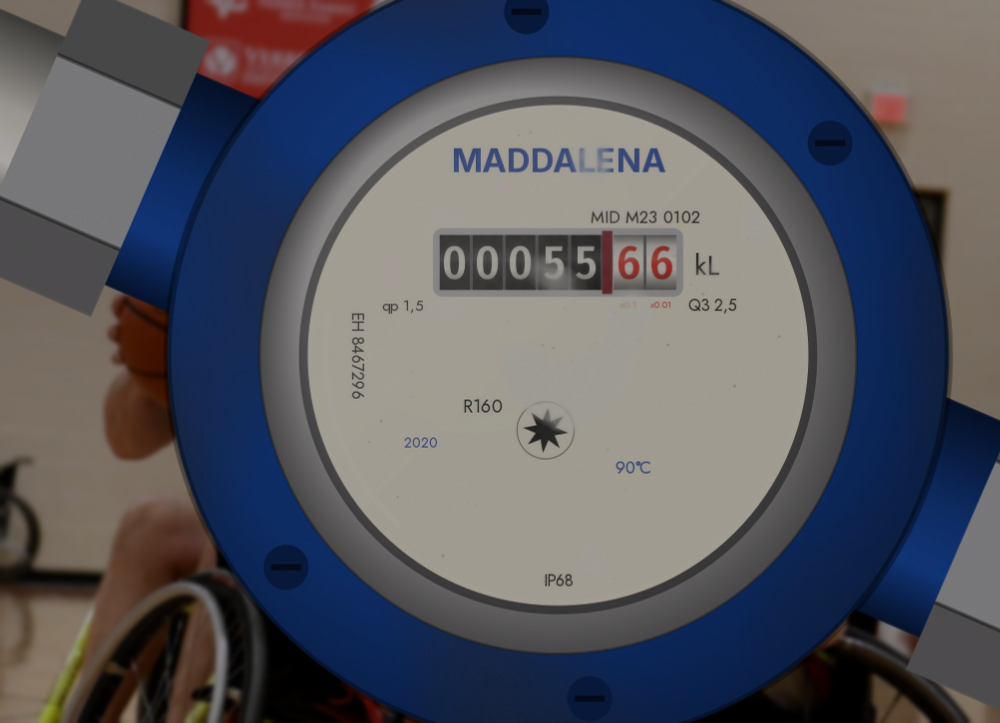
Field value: 55.66 kL
